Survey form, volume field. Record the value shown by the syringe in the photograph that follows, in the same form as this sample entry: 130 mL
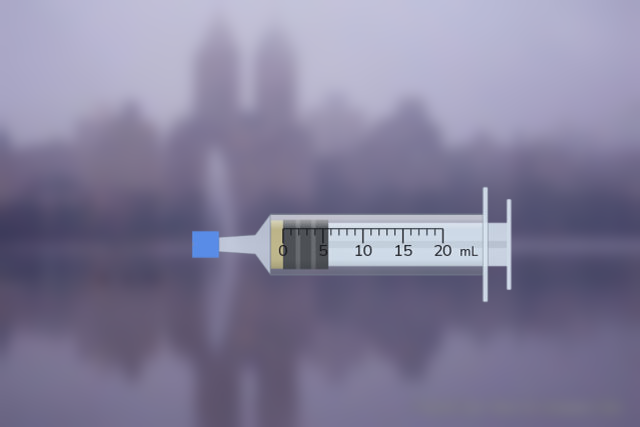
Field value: 0 mL
